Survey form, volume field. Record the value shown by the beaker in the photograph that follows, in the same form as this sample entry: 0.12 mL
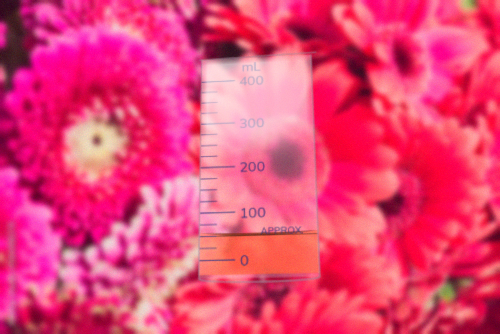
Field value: 50 mL
